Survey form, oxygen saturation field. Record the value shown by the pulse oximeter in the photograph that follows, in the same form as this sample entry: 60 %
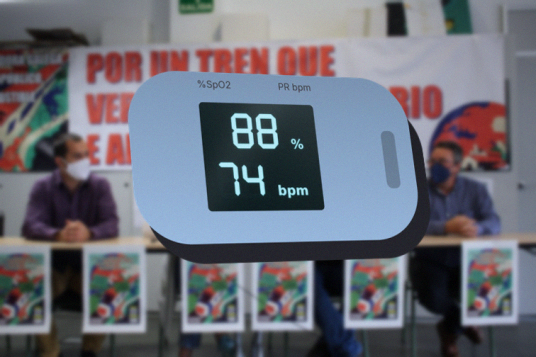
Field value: 88 %
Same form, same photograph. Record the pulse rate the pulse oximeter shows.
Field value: 74 bpm
